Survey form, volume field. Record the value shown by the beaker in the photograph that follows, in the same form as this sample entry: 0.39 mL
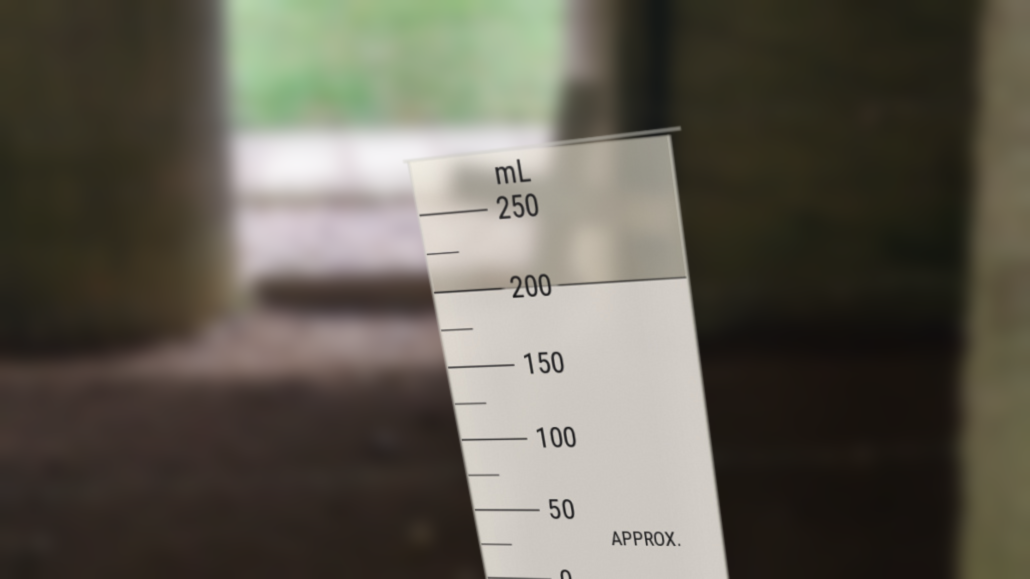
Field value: 200 mL
